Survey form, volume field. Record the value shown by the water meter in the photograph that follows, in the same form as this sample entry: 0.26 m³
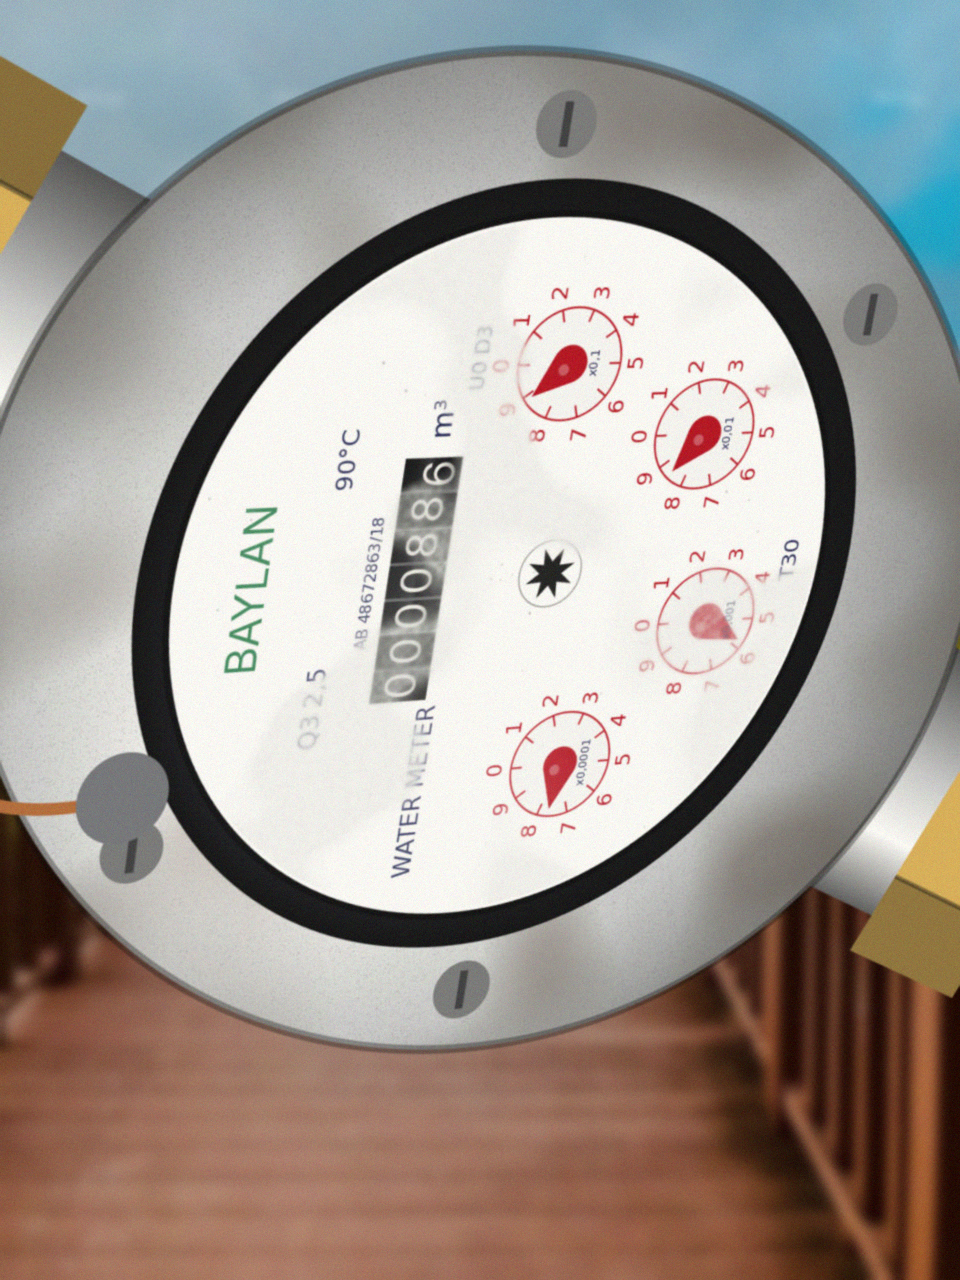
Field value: 885.8857 m³
